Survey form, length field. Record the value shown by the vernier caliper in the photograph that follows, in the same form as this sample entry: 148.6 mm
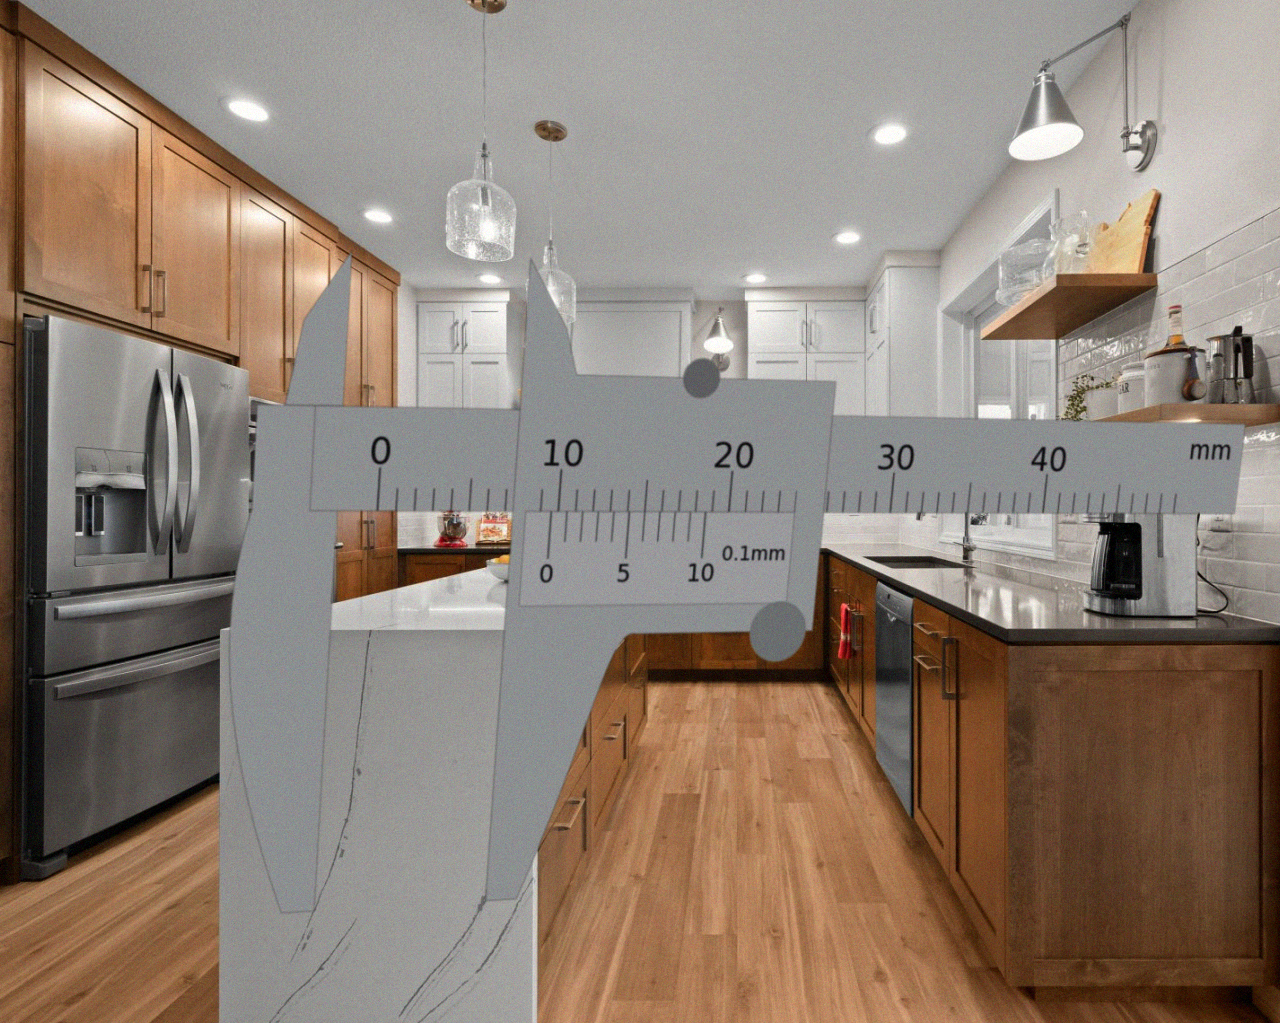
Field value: 9.6 mm
